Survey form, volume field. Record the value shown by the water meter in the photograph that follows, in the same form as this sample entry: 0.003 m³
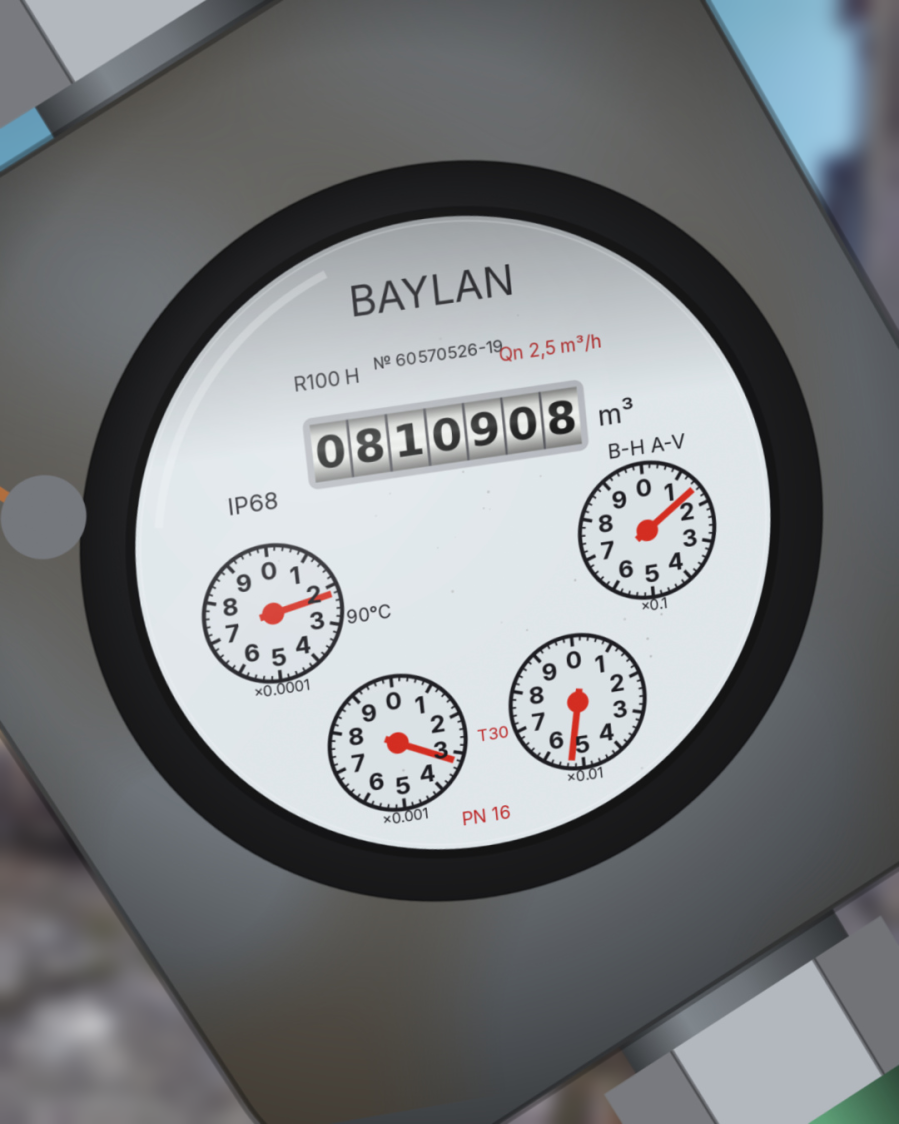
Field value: 810908.1532 m³
